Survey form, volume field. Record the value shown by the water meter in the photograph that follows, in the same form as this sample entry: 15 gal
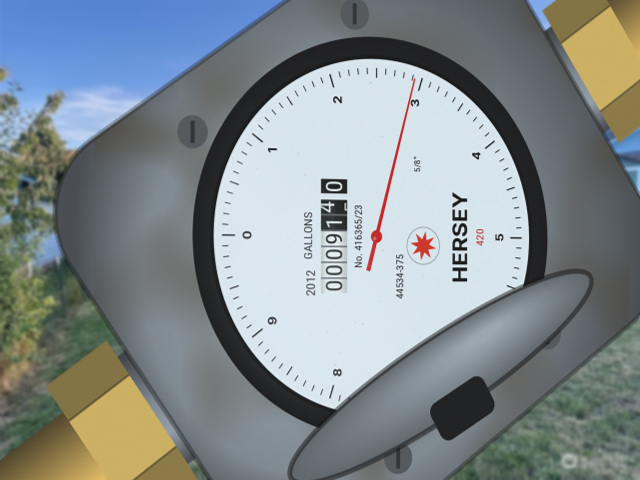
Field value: 9142.9 gal
